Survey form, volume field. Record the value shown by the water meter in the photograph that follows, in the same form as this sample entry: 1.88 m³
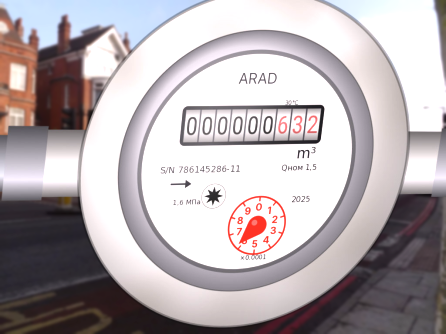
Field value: 0.6326 m³
